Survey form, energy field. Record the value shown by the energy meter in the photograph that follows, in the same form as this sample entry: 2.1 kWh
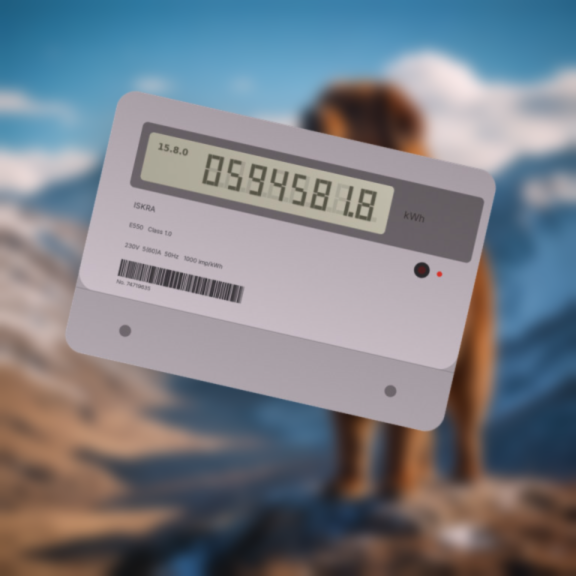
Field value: 594581.8 kWh
